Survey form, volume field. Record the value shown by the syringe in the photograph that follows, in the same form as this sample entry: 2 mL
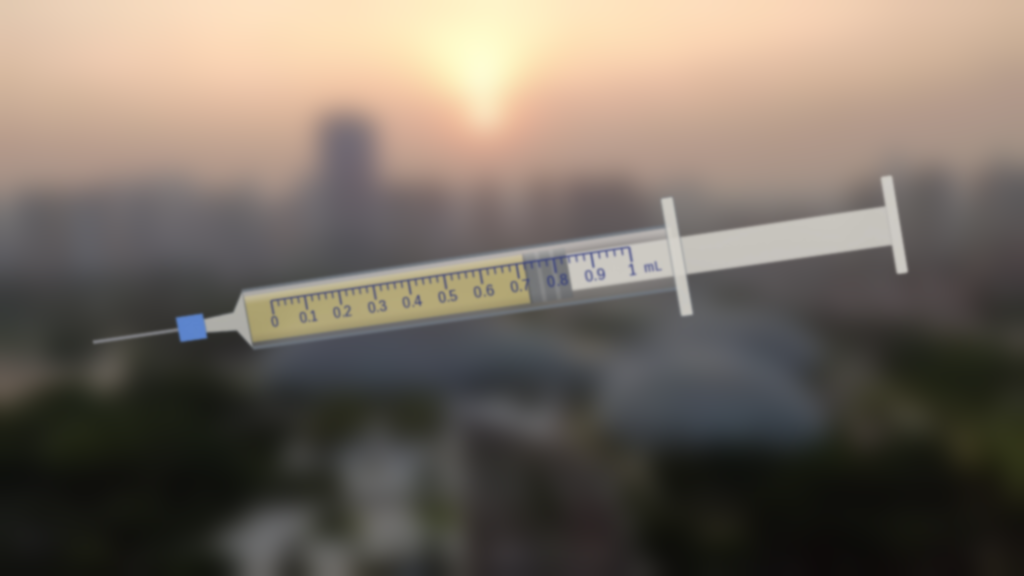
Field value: 0.72 mL
